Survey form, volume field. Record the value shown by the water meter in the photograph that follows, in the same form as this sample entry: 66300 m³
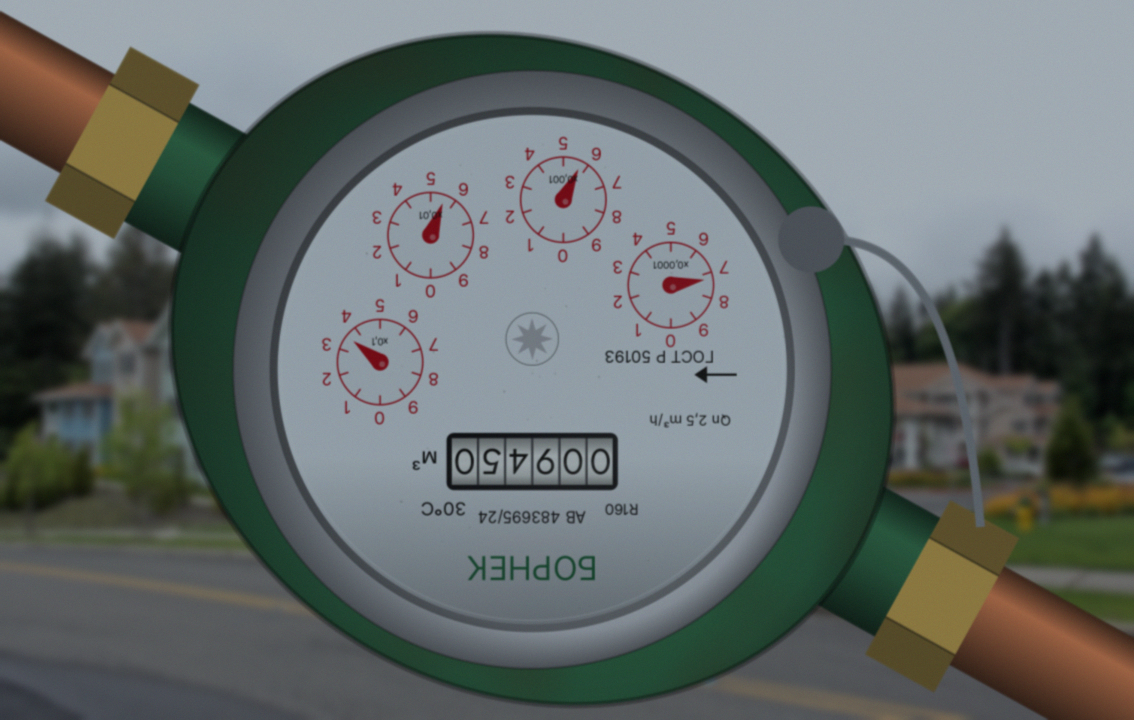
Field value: 9450.3557 m³
